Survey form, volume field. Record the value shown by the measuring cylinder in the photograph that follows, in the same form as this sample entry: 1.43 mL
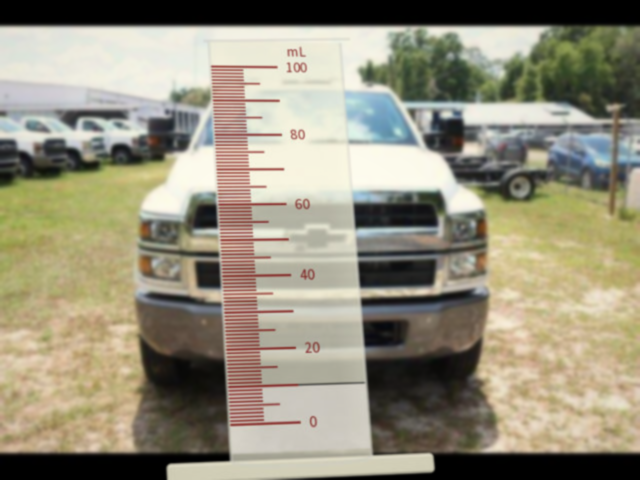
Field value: 10 mL
